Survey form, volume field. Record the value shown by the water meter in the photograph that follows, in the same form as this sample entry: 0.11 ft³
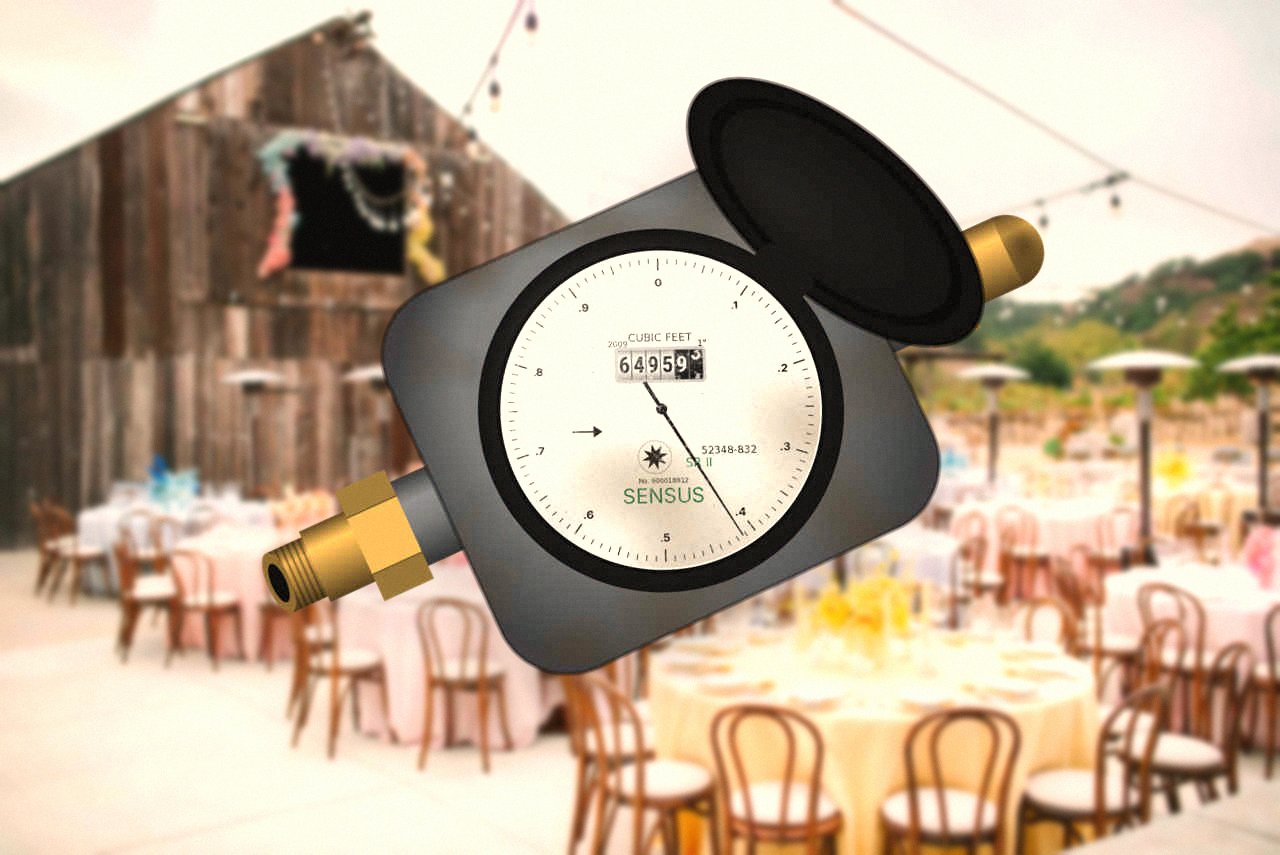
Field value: 649593.41 ft³
